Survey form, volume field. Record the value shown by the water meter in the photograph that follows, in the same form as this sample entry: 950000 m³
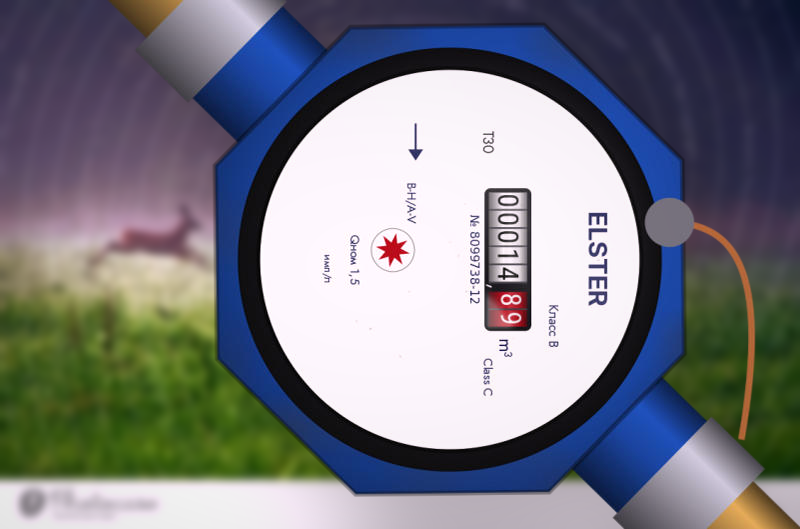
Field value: 14.89 m³
